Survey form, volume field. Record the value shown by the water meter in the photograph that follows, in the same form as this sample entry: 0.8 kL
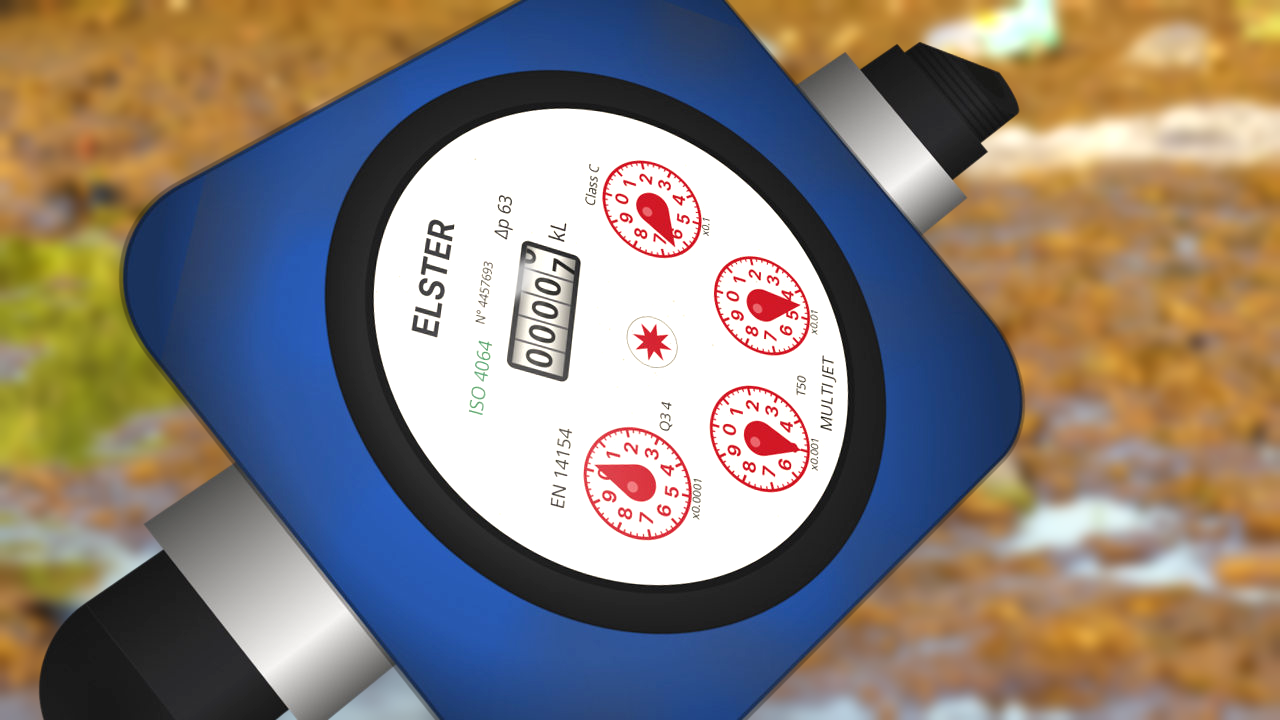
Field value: 6.6450 kL
